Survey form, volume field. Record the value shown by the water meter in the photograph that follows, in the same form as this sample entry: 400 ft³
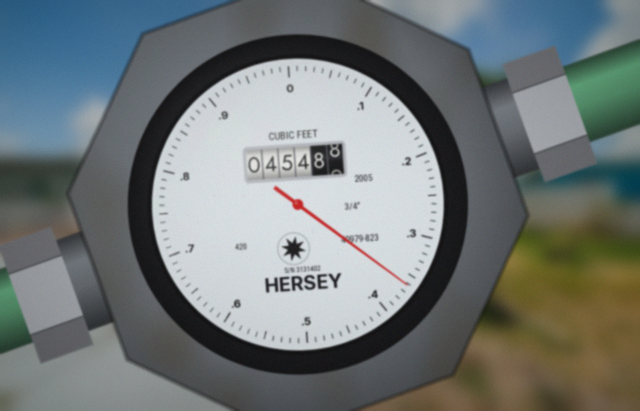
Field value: 45488.36 ft³
